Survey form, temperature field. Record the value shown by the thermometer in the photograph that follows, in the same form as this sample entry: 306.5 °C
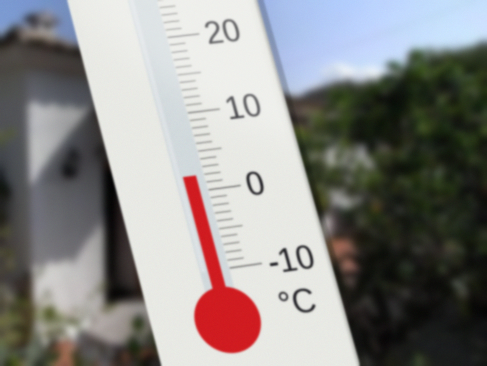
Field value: 2 °C
